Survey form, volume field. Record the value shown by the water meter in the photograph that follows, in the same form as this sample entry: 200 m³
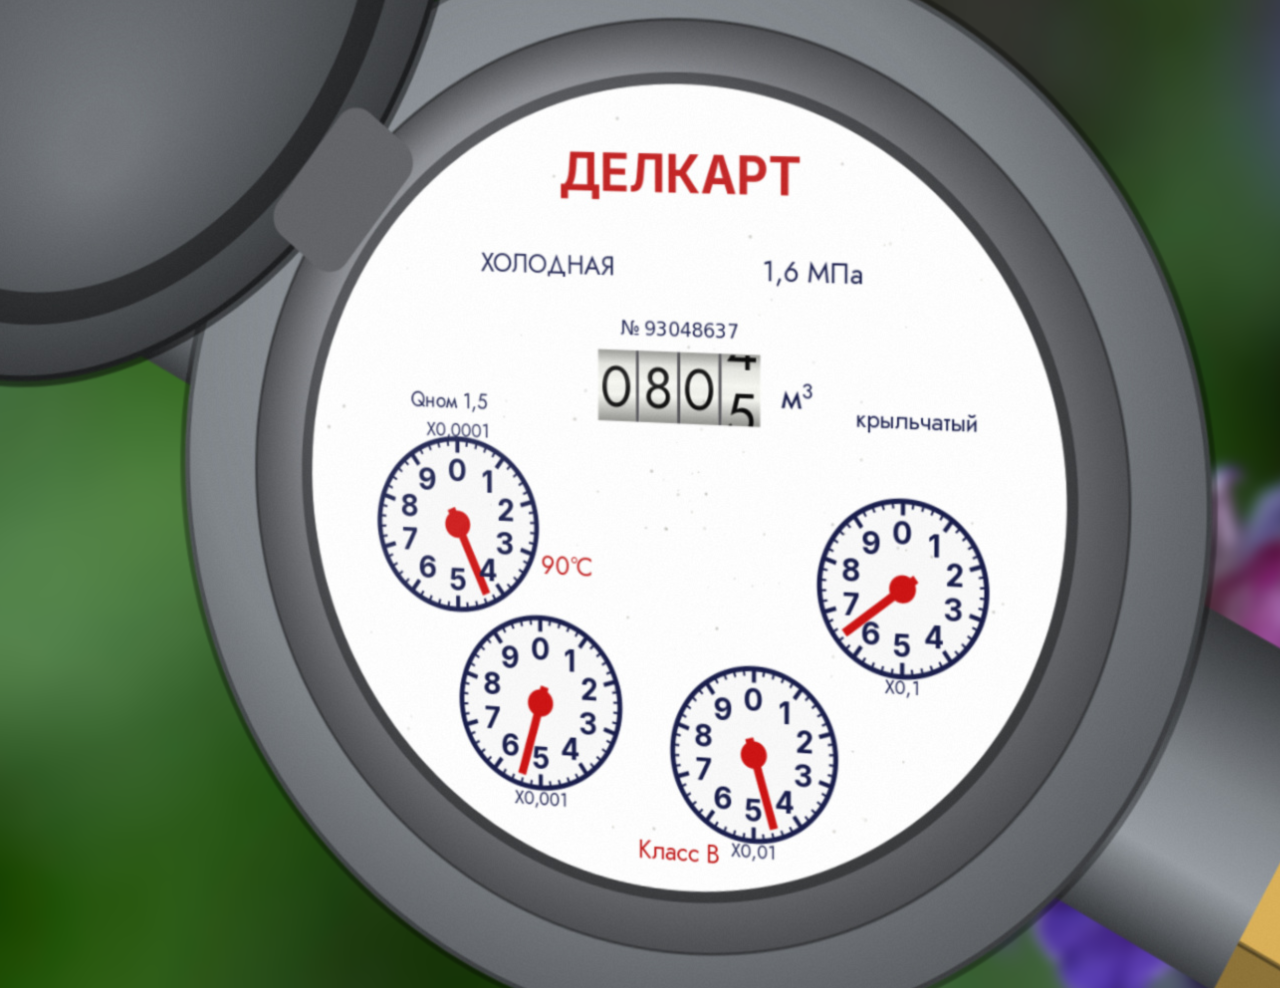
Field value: 804.6454 m³
